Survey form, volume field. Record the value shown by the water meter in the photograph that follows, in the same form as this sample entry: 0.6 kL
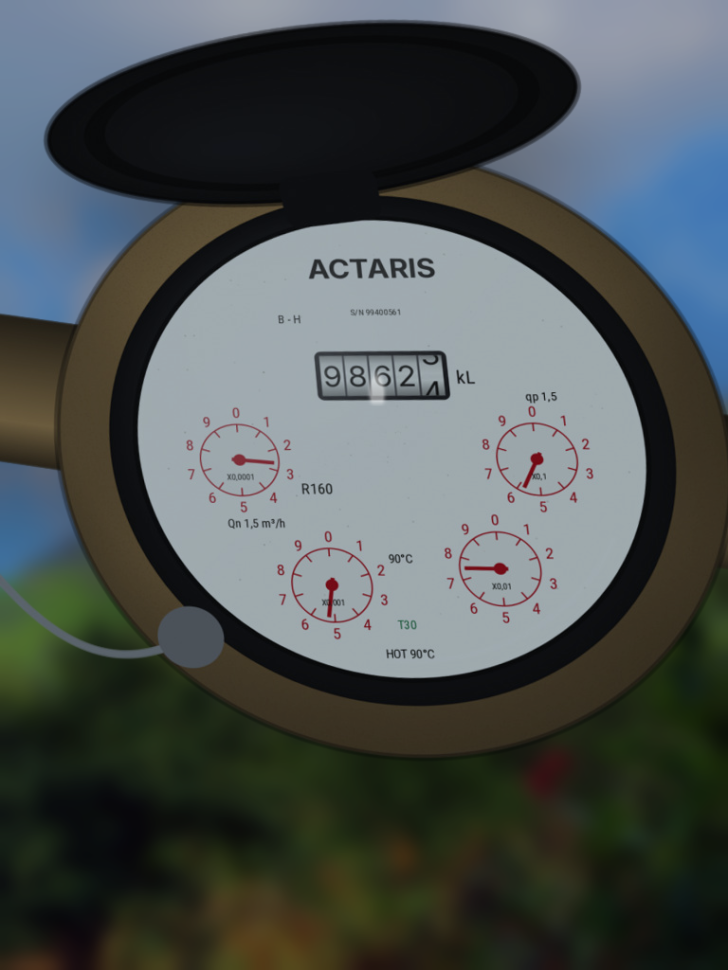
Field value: 98623.5752 kL
